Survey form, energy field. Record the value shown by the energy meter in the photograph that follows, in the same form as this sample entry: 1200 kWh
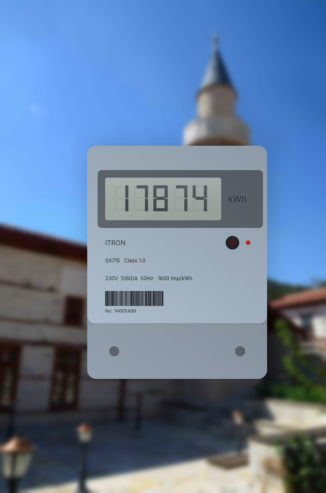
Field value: 17874 kWh
